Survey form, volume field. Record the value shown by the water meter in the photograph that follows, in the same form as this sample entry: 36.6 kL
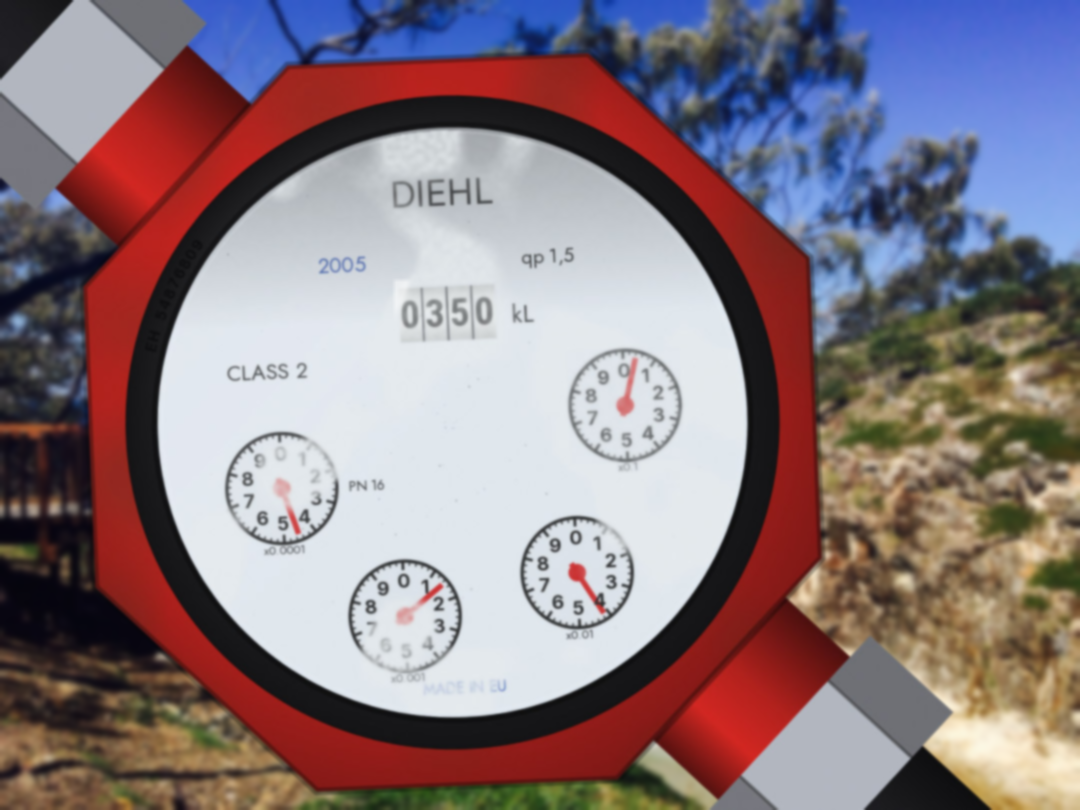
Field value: 350.0414 kL
